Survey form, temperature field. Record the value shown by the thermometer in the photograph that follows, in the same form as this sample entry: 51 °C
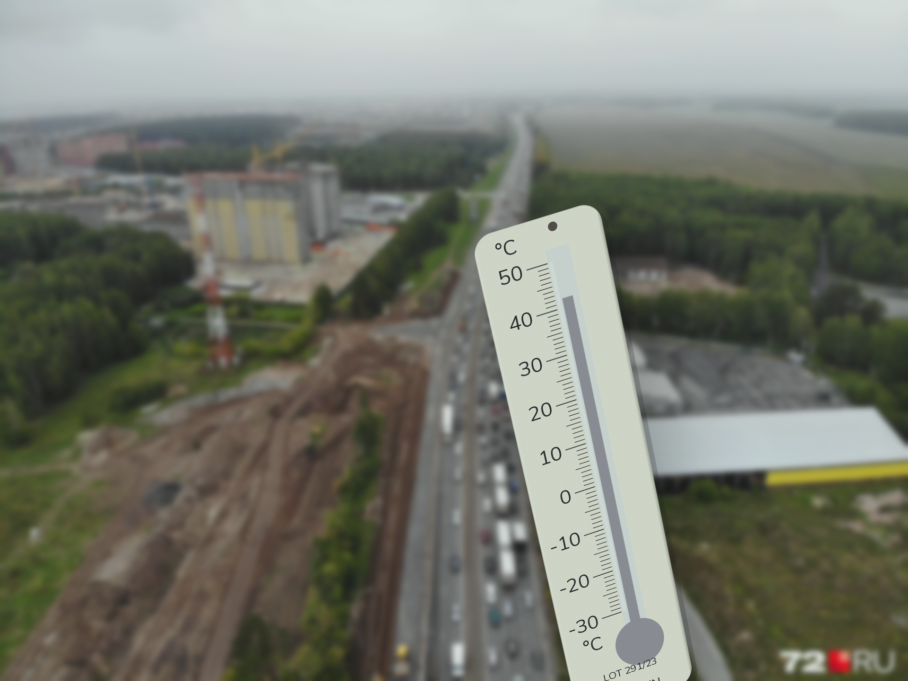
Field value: 42 °C
